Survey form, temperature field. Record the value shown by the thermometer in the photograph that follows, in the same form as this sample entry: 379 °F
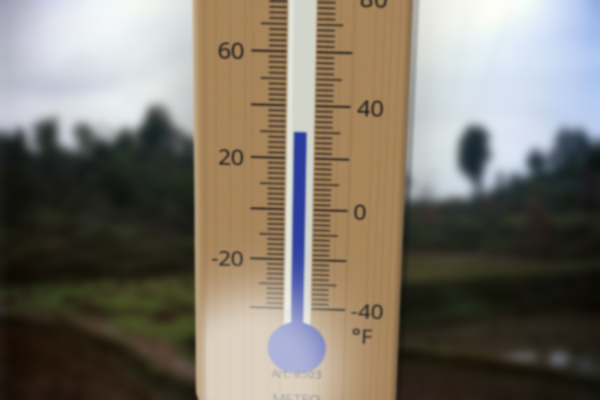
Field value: 30 °F
